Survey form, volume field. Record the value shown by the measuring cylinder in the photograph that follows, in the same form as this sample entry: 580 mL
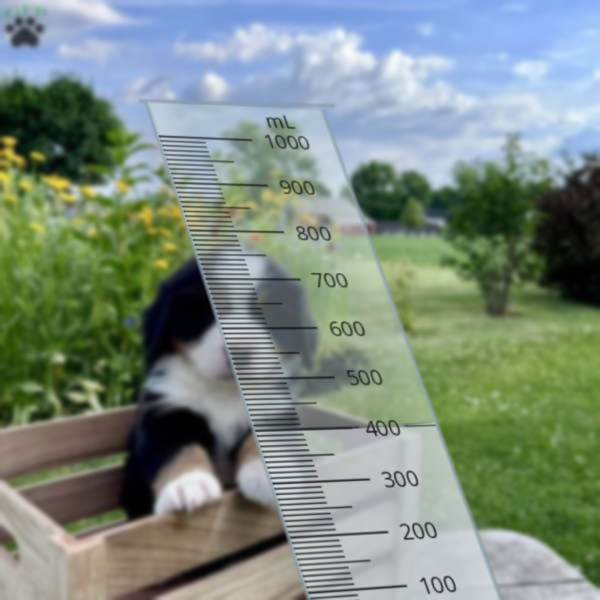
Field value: 400 mL
